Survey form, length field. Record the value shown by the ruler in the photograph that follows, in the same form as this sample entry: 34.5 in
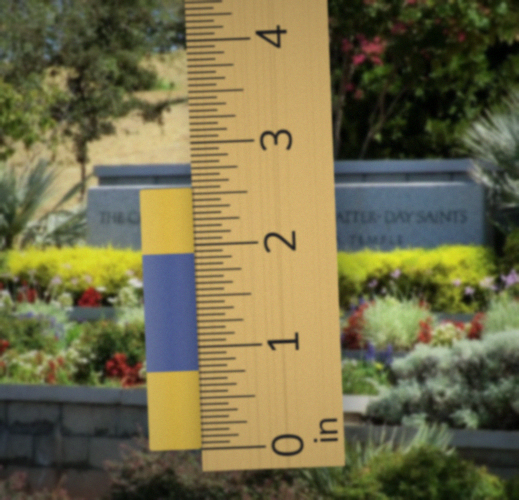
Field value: 2.5625 in
